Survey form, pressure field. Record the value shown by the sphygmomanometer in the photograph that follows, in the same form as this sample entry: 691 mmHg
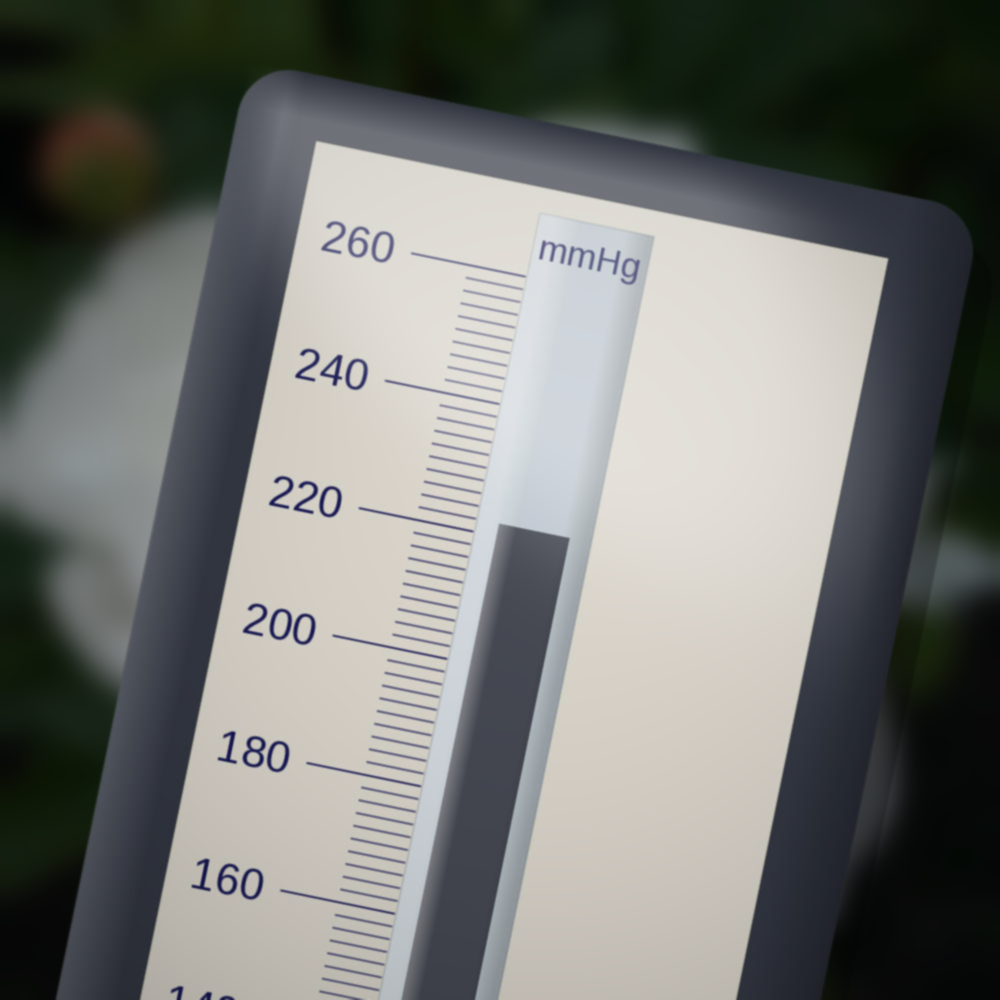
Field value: 222 mmHg
